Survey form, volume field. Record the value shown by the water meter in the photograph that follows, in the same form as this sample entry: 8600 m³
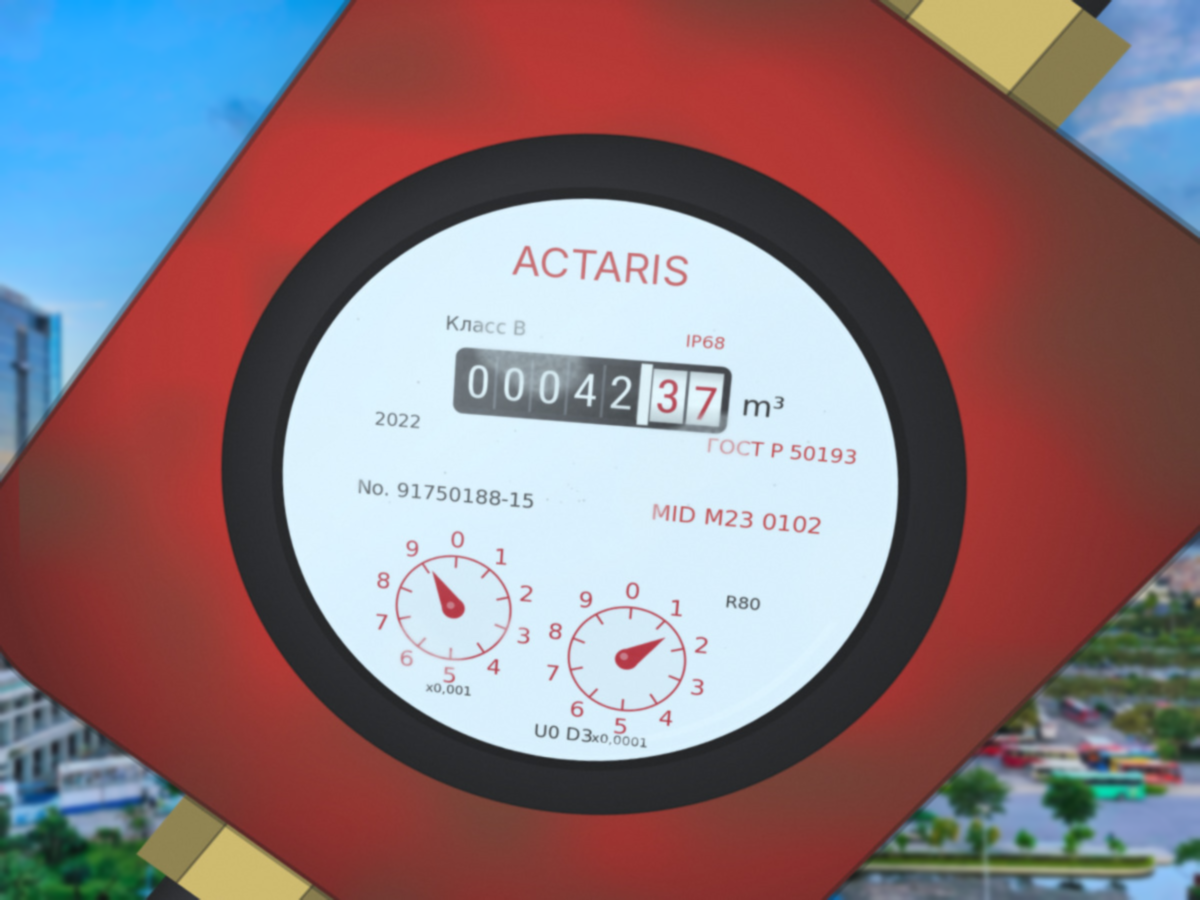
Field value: 42.3691 m³
